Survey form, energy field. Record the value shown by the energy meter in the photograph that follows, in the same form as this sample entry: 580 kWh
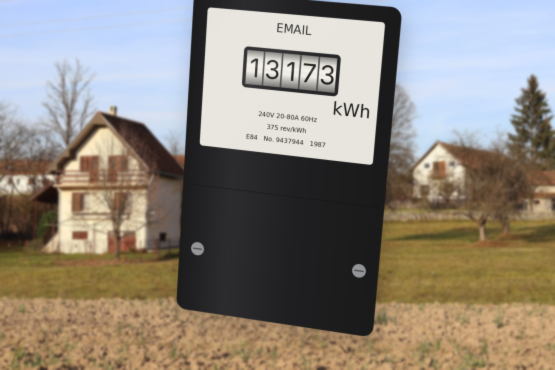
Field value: 13173 kWh
